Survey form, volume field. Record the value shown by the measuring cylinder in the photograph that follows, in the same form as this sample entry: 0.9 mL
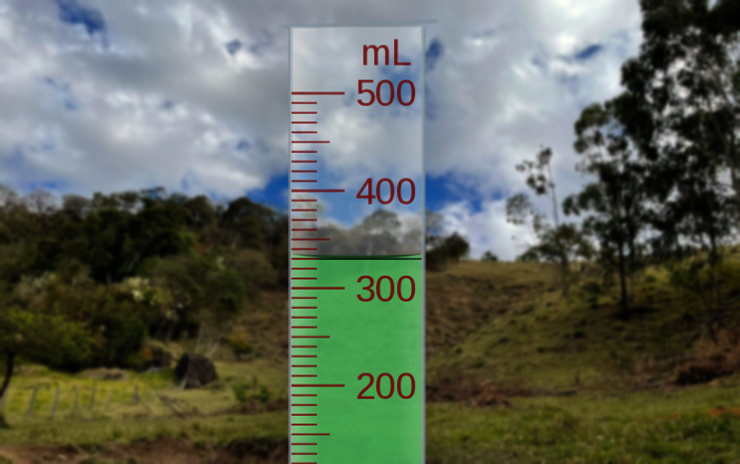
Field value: 330 mL
